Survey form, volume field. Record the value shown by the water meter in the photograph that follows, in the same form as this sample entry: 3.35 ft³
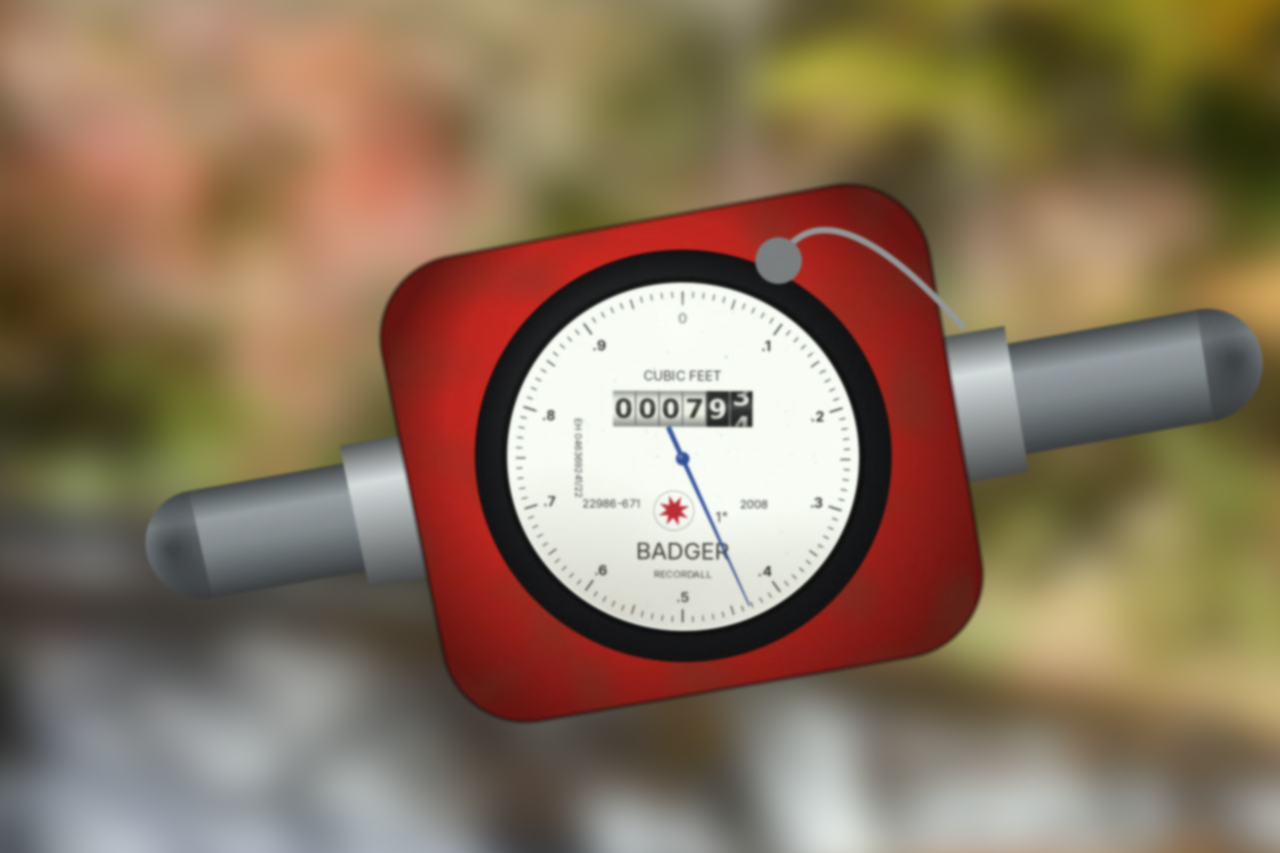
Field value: 793.43 ft³
